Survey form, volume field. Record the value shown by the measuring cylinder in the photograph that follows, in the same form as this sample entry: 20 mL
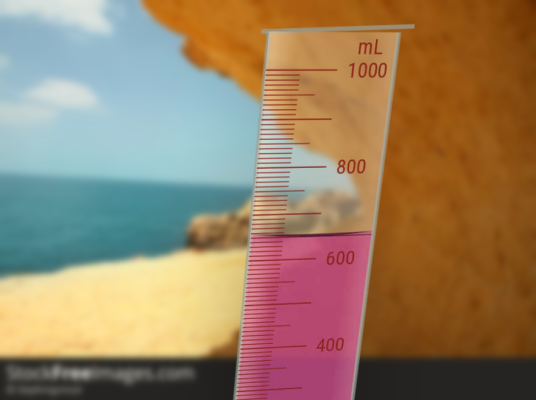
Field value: 650 mL
